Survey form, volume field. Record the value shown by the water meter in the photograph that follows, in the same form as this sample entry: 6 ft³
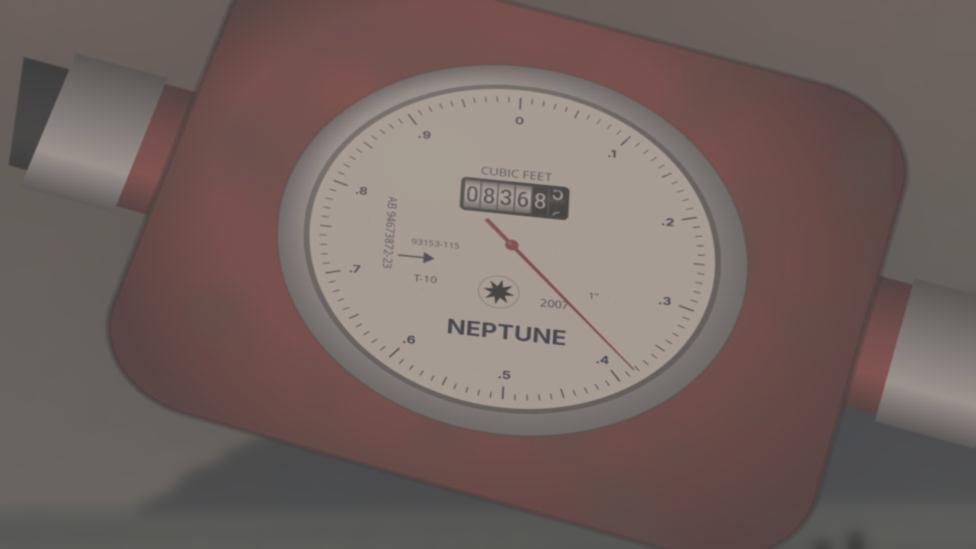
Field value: 83685.38 ft³
